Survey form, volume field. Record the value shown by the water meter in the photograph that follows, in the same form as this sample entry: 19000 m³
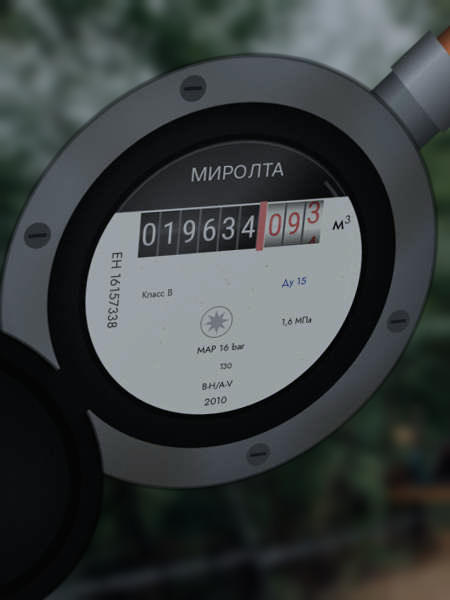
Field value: 19634.093 m³
